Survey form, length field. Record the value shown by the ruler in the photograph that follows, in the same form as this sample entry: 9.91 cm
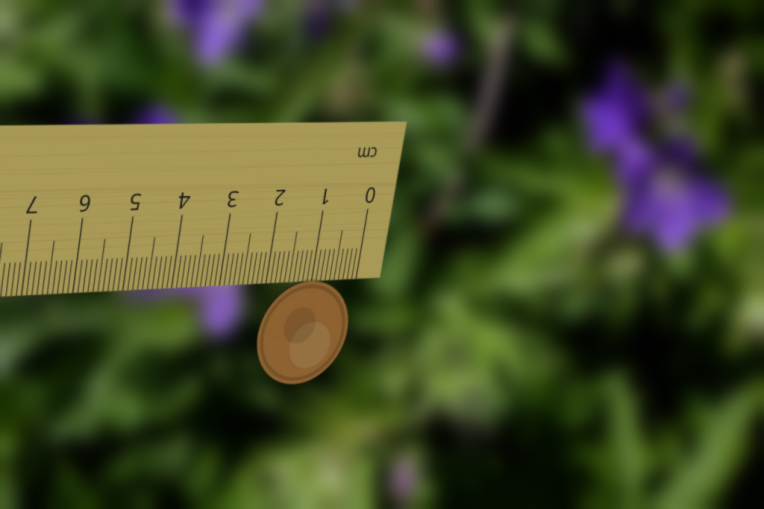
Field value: 2 cm
